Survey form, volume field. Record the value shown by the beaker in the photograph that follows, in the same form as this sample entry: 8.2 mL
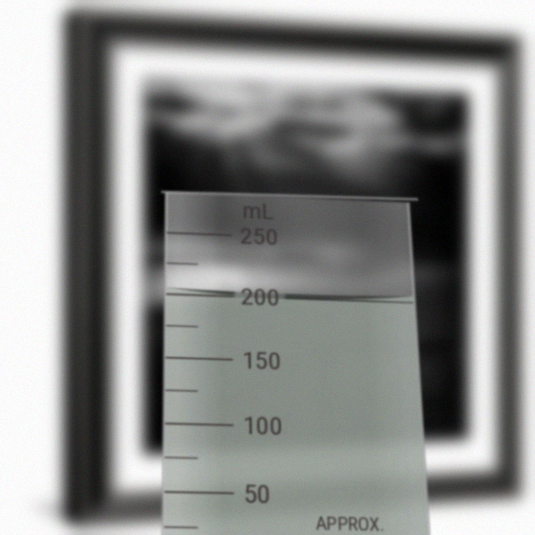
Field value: 200 mL
